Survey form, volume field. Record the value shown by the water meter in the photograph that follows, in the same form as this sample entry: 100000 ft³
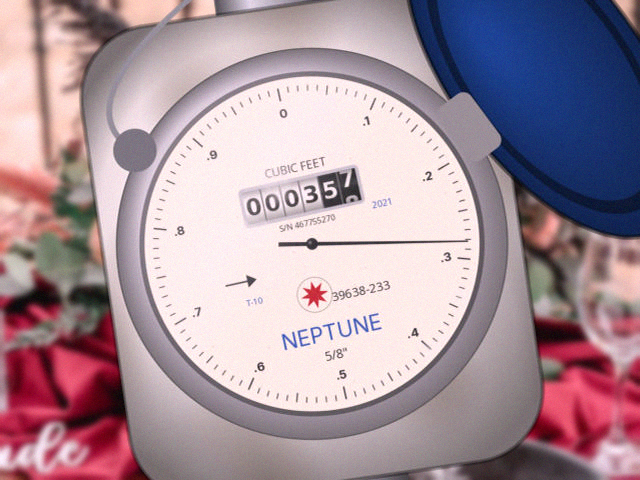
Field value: 357.28 ft³
